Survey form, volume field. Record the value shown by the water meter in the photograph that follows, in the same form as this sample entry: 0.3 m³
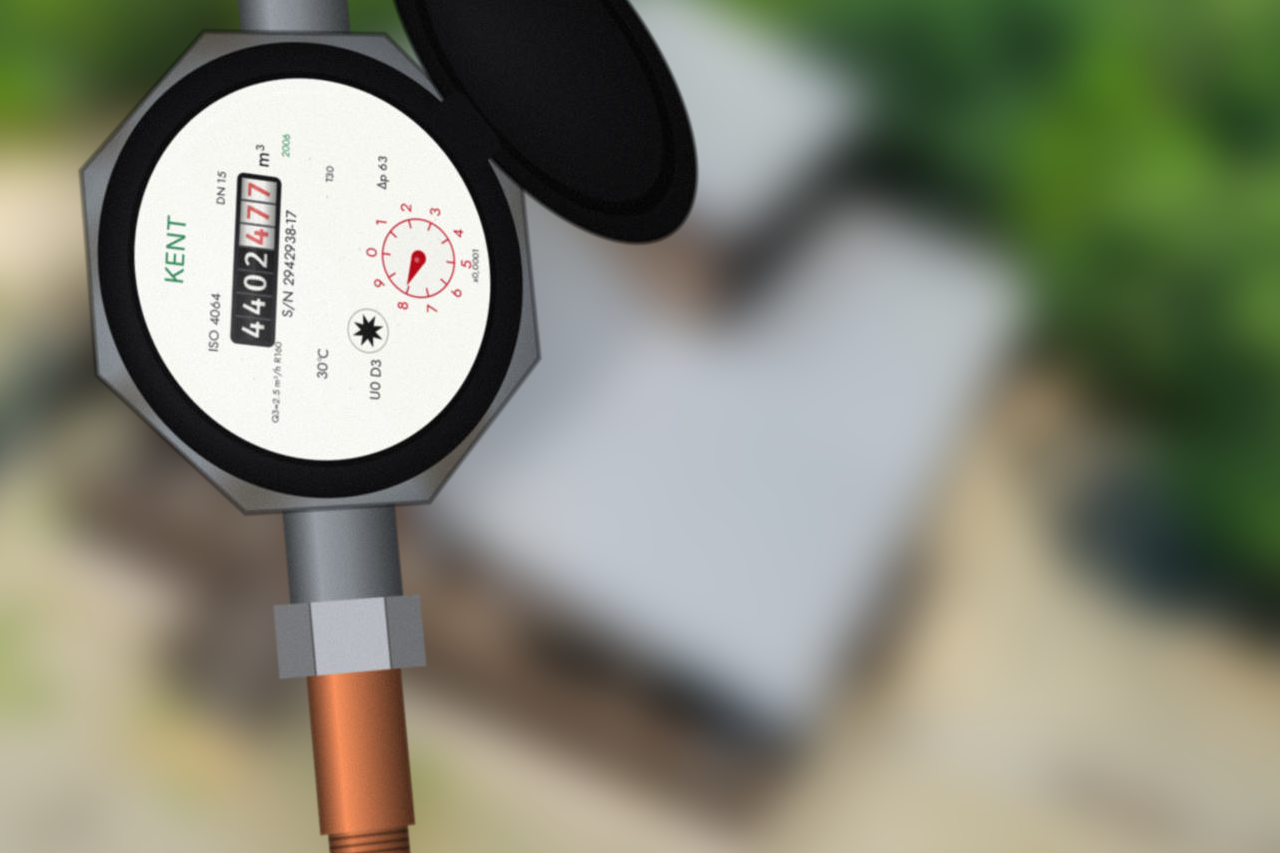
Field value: 4402.4778 m³
